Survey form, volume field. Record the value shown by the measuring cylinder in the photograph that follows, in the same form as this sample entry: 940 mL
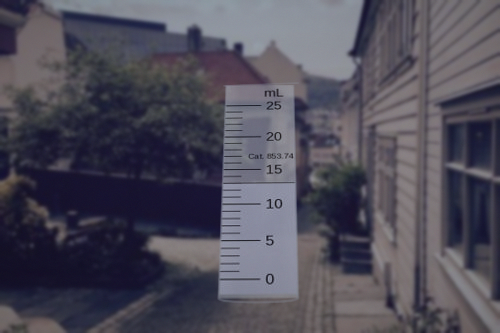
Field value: 13 mL
